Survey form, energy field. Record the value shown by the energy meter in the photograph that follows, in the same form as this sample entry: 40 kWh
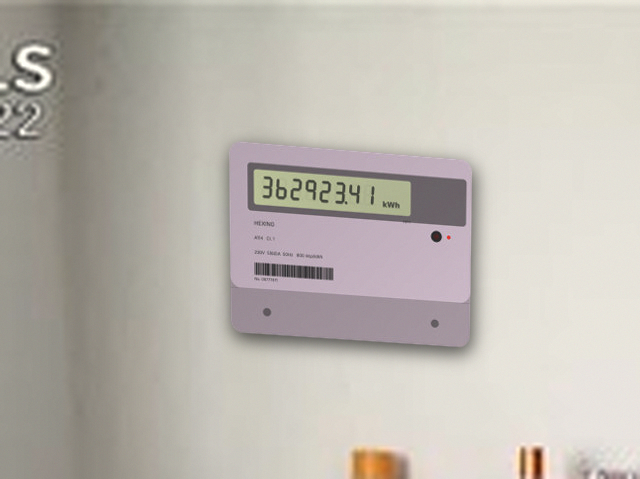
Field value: 362923.41 kWh
